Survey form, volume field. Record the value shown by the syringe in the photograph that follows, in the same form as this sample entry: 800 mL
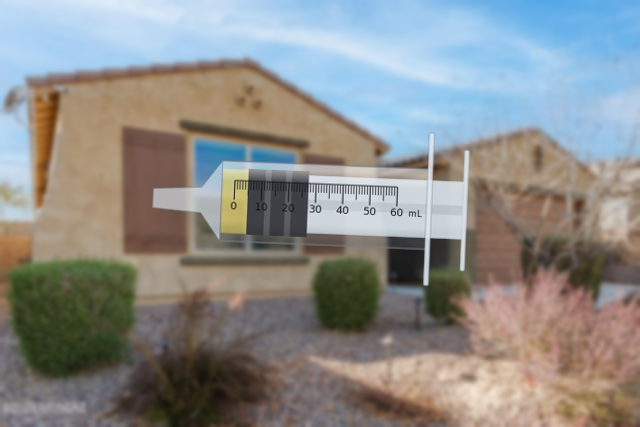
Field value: 5 mL
